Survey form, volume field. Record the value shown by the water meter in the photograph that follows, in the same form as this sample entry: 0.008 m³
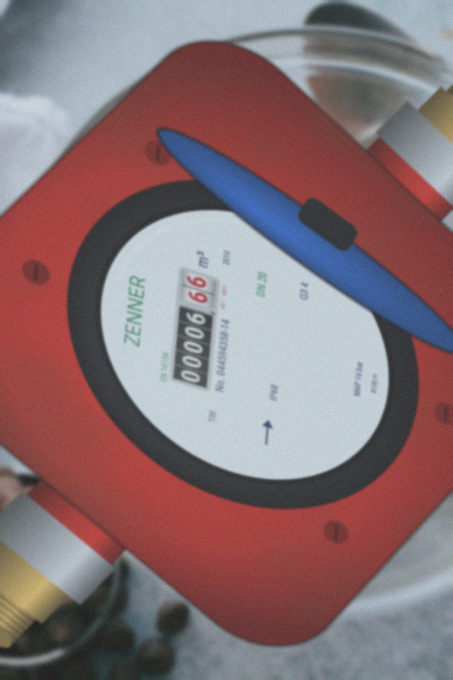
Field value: 6.66 m³
